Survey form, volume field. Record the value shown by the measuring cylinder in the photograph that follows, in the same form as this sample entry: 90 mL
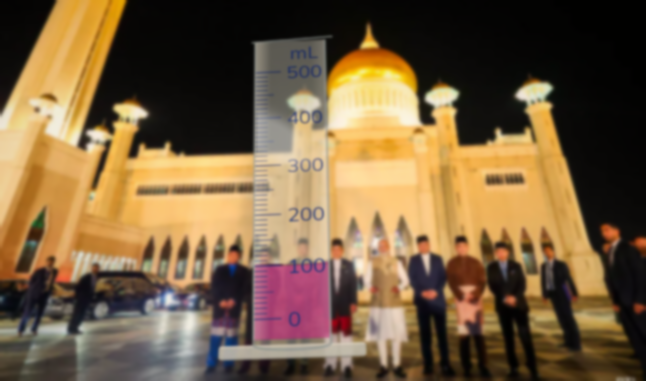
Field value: 100 mL
